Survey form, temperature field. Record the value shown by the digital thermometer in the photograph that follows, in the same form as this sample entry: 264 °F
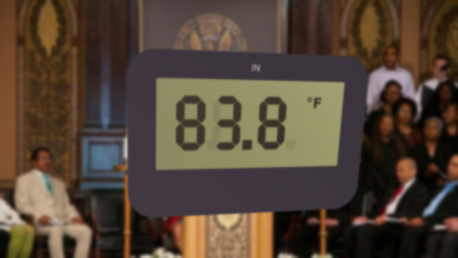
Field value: 83.8 °F
